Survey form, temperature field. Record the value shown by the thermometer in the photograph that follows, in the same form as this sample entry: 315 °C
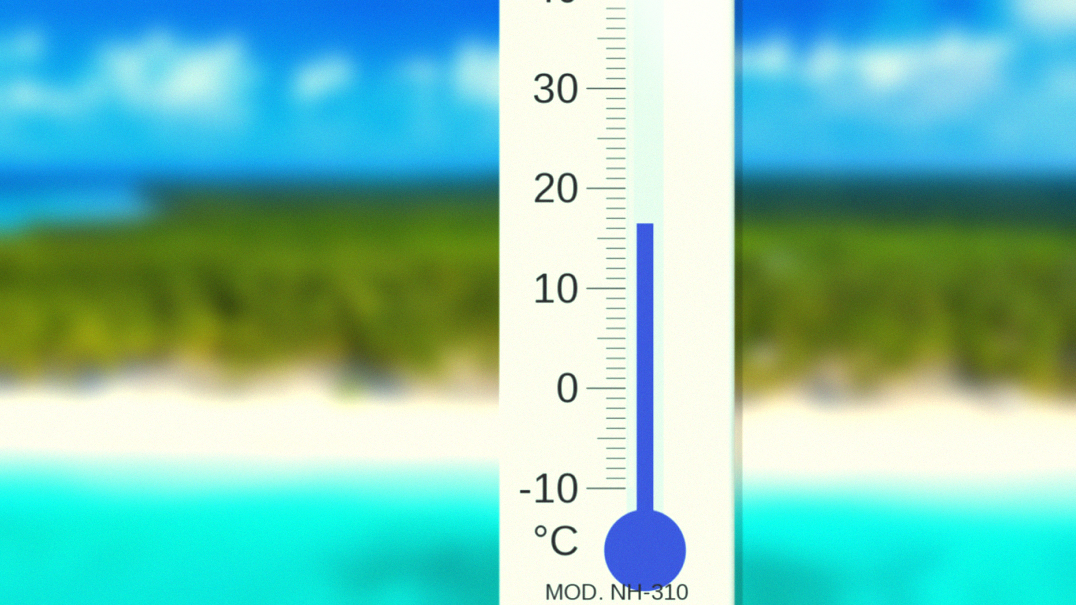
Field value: 16.5 °C
